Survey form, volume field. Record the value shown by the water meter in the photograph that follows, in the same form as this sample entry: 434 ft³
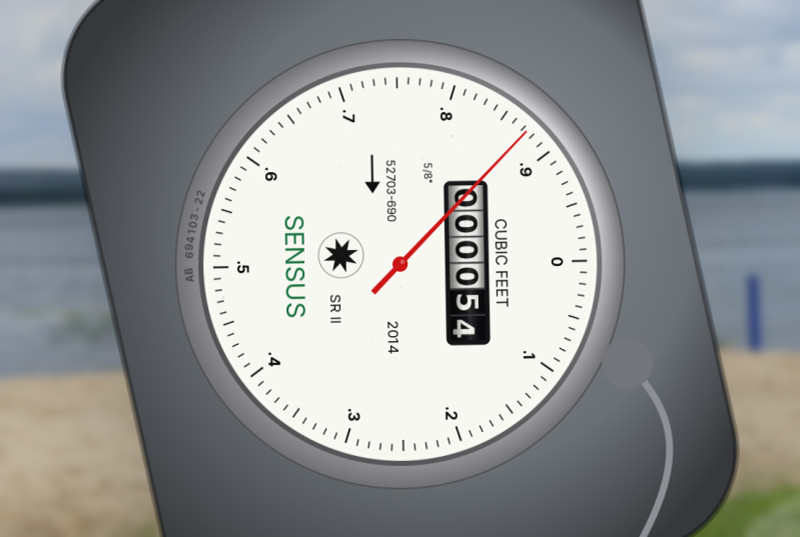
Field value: 53.87 ft³
